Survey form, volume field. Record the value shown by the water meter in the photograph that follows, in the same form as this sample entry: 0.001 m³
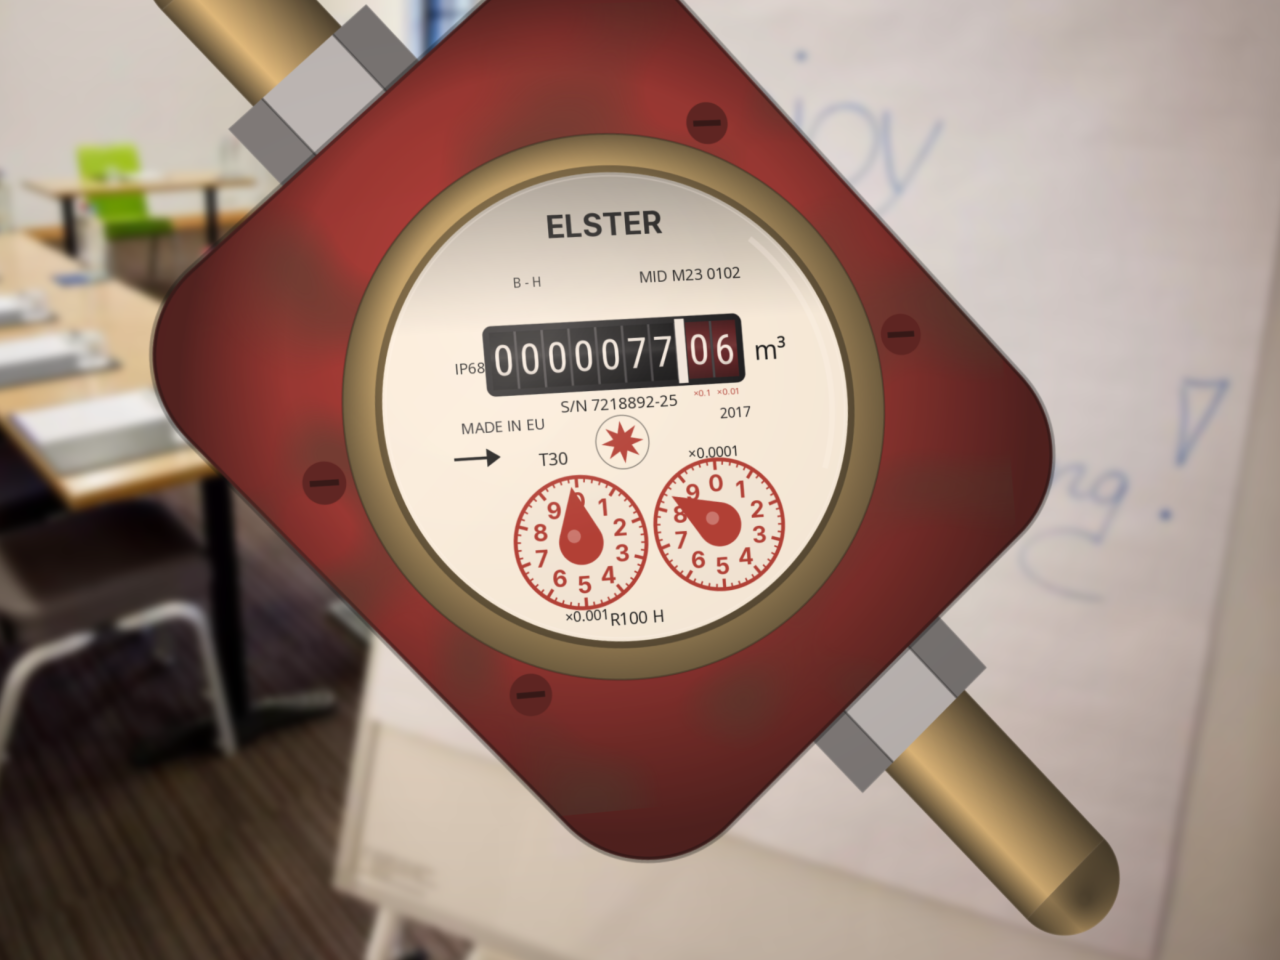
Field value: 77.0598 m³
